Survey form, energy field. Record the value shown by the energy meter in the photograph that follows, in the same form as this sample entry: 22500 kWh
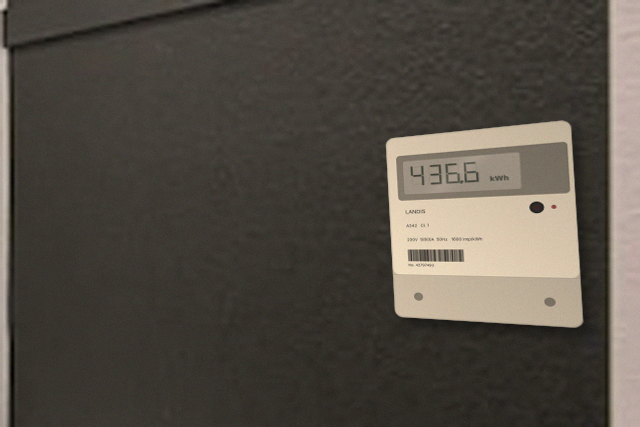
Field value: 436.6 kWh
